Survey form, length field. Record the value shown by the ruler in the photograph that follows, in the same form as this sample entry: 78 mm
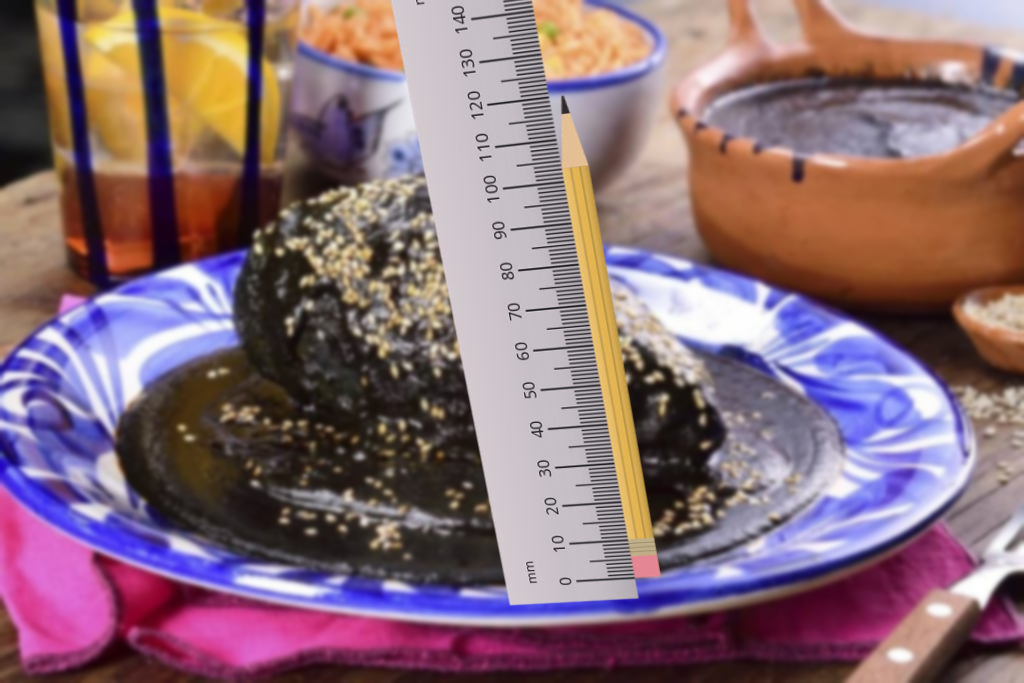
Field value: 120 mm
